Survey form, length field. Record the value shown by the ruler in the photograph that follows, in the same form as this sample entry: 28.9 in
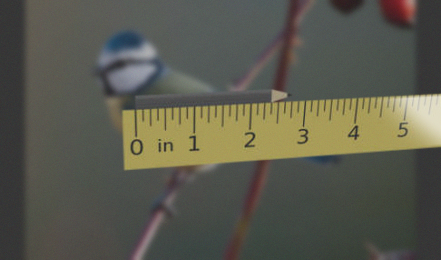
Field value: 2.75 in
